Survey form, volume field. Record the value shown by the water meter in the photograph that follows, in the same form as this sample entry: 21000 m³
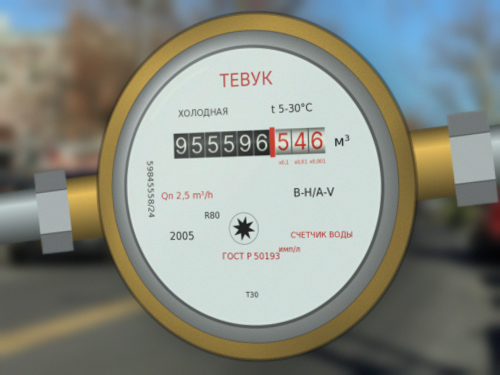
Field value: 955596.546 m³
